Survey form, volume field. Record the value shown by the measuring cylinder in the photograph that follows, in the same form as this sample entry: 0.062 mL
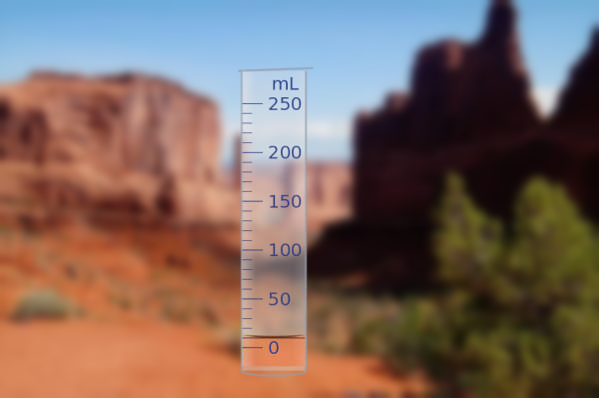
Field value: 10 mL
